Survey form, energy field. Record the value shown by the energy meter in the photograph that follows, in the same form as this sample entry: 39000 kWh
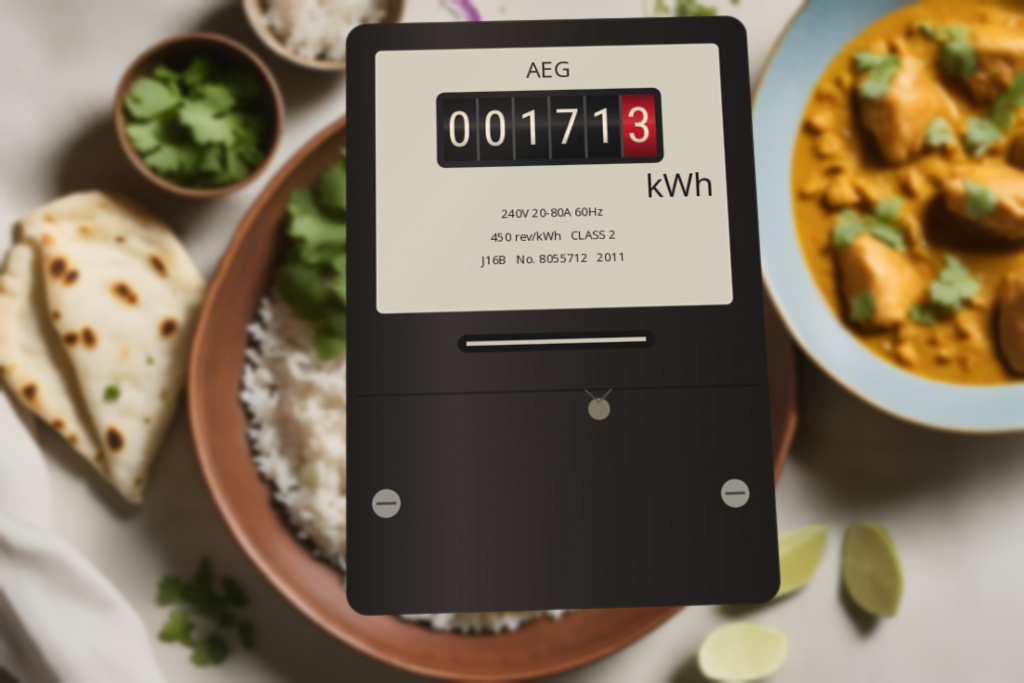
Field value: 171.3 kWh
